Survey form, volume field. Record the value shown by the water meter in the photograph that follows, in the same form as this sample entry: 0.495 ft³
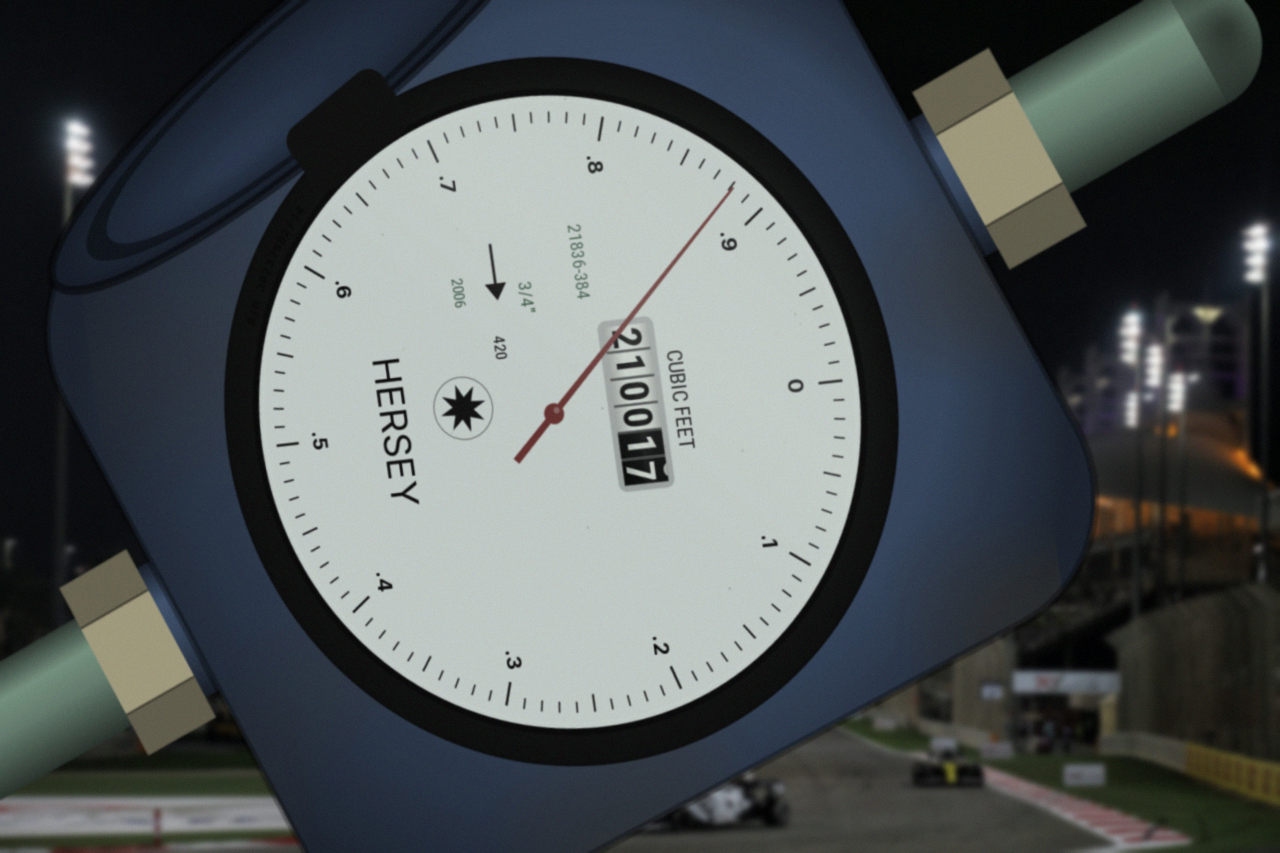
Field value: 210016.88 ft³
